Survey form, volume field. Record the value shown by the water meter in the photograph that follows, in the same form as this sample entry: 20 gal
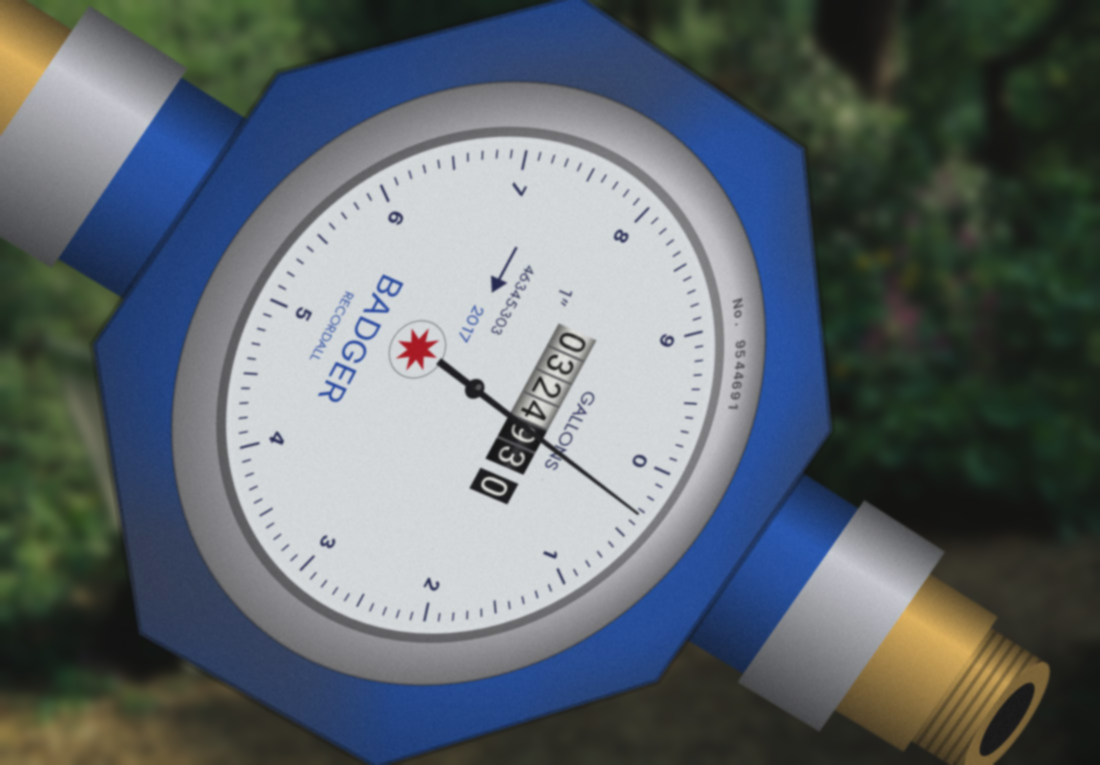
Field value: 324930.3 gal
